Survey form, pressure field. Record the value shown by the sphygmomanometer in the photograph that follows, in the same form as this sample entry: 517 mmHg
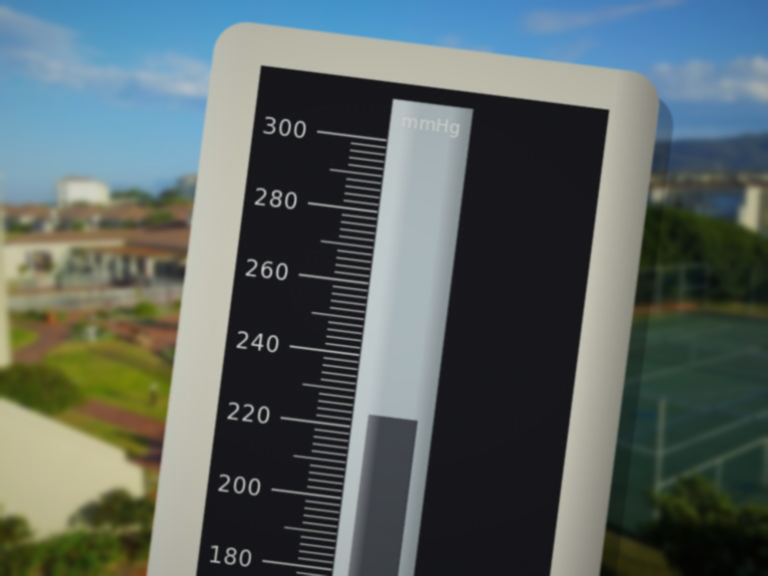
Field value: 224 mmHg
